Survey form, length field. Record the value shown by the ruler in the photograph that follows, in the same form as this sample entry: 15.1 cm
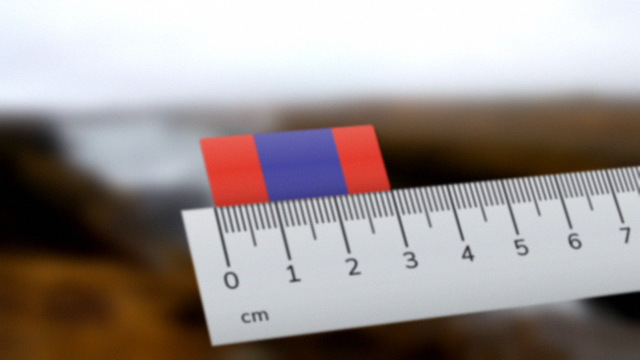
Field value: 3 cm
